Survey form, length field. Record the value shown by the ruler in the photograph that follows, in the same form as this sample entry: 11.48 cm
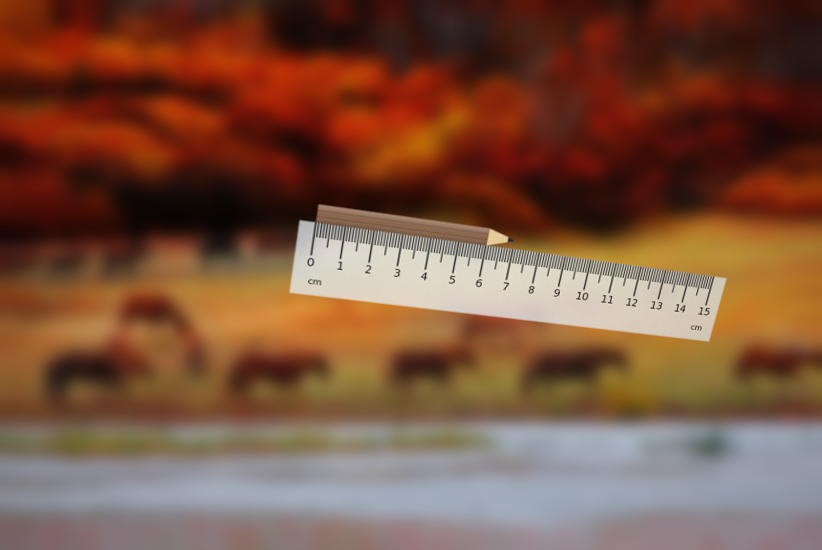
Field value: 7 cm
